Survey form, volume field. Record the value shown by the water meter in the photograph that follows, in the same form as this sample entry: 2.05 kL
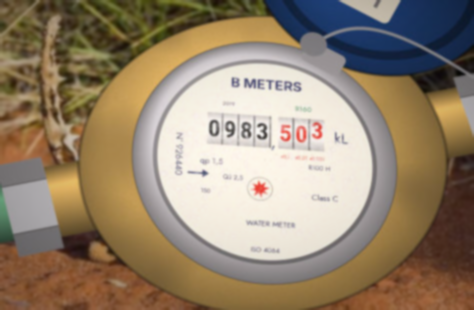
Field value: 983.503 kL
